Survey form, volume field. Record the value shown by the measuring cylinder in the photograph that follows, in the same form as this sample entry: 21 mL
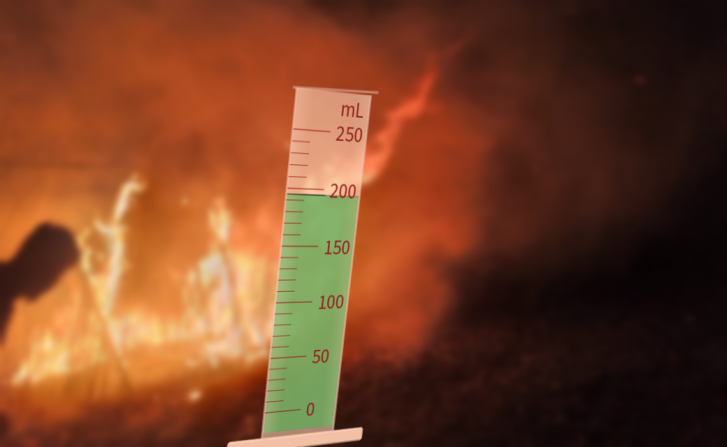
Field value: 195 mL
